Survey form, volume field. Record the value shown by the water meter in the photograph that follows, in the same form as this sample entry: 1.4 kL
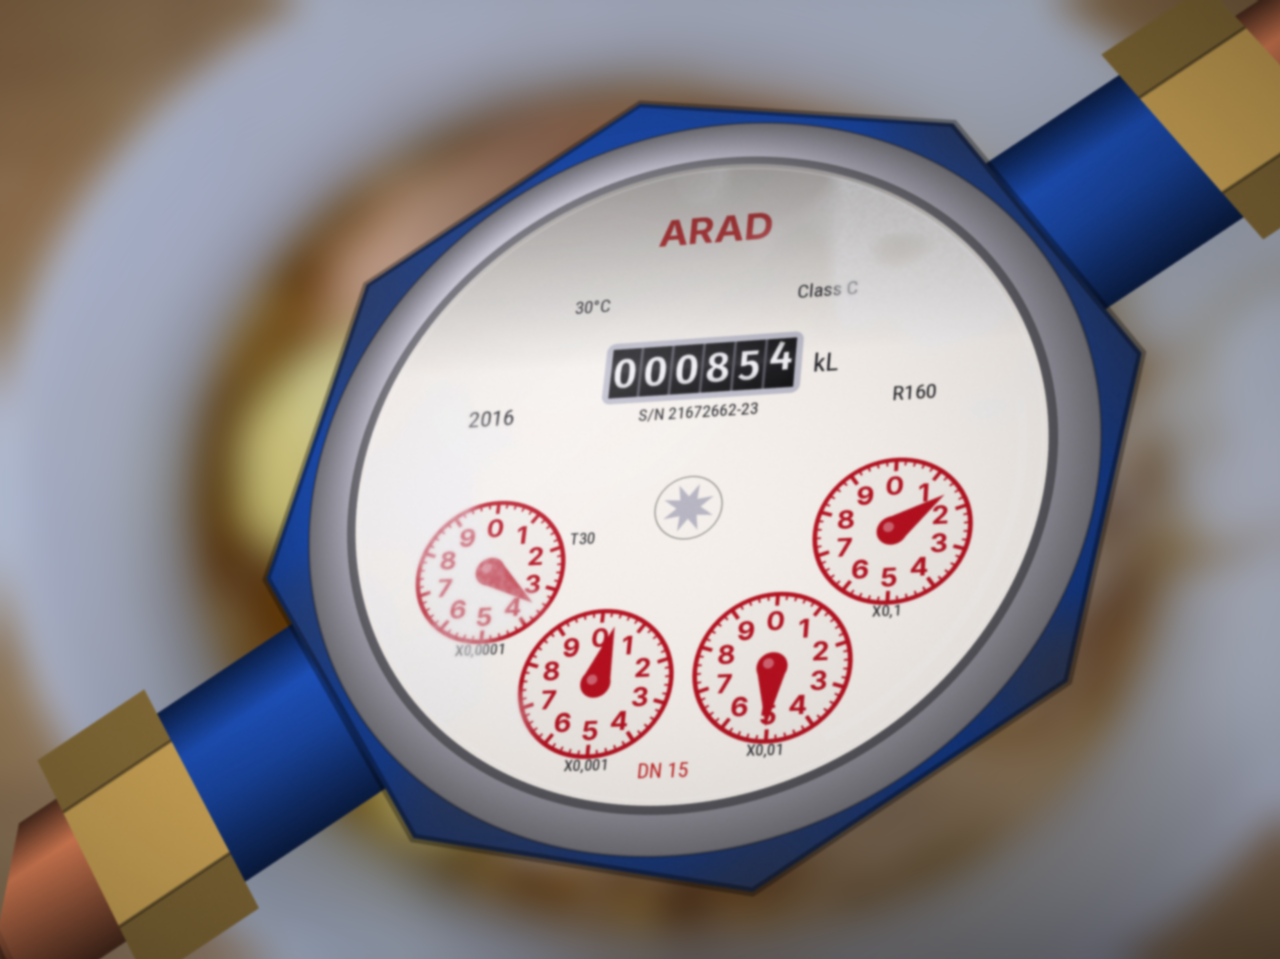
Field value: 854.1503 kL
